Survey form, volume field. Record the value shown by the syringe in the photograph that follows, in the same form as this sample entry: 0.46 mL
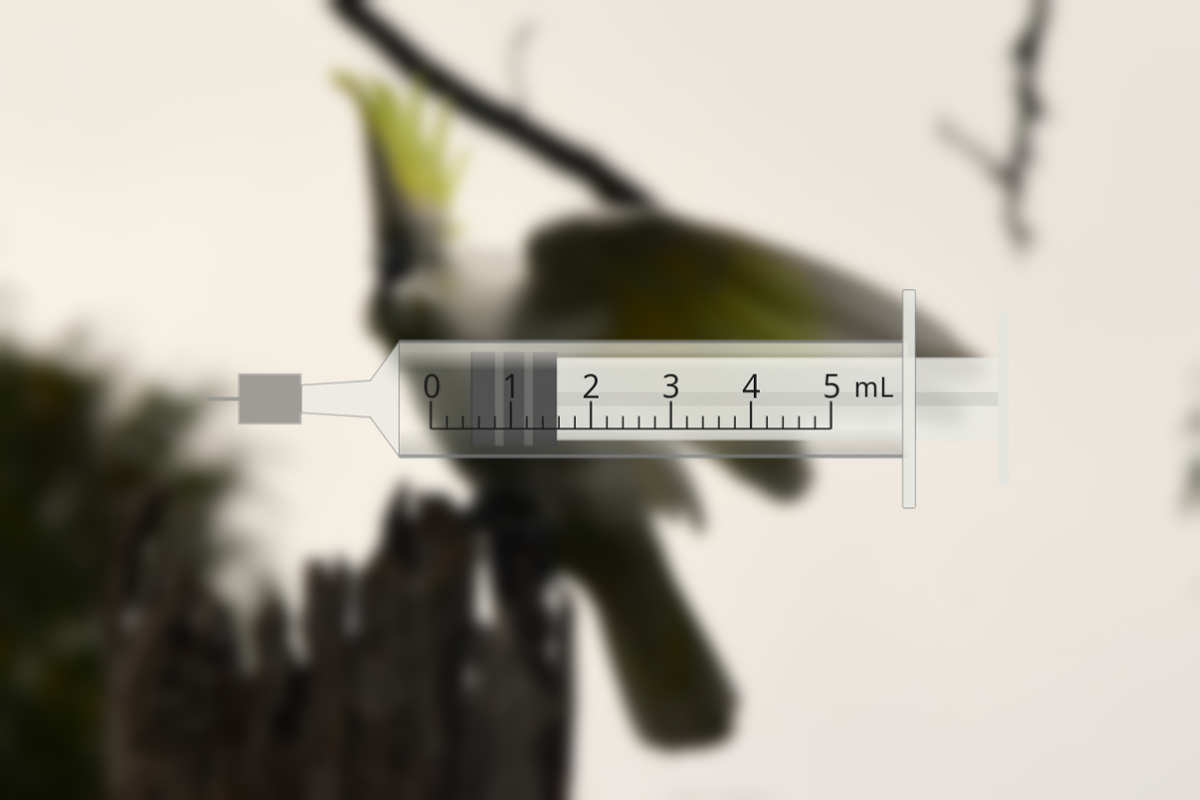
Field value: 0.5 mL
